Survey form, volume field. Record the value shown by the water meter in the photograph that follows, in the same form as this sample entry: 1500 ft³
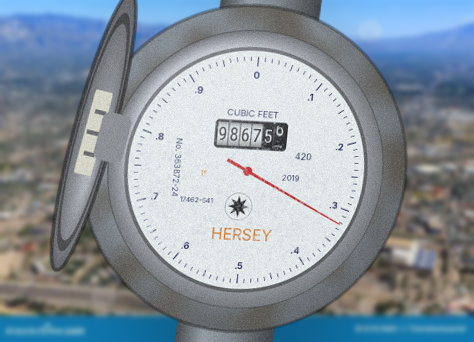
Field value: 986756.32 ft³
